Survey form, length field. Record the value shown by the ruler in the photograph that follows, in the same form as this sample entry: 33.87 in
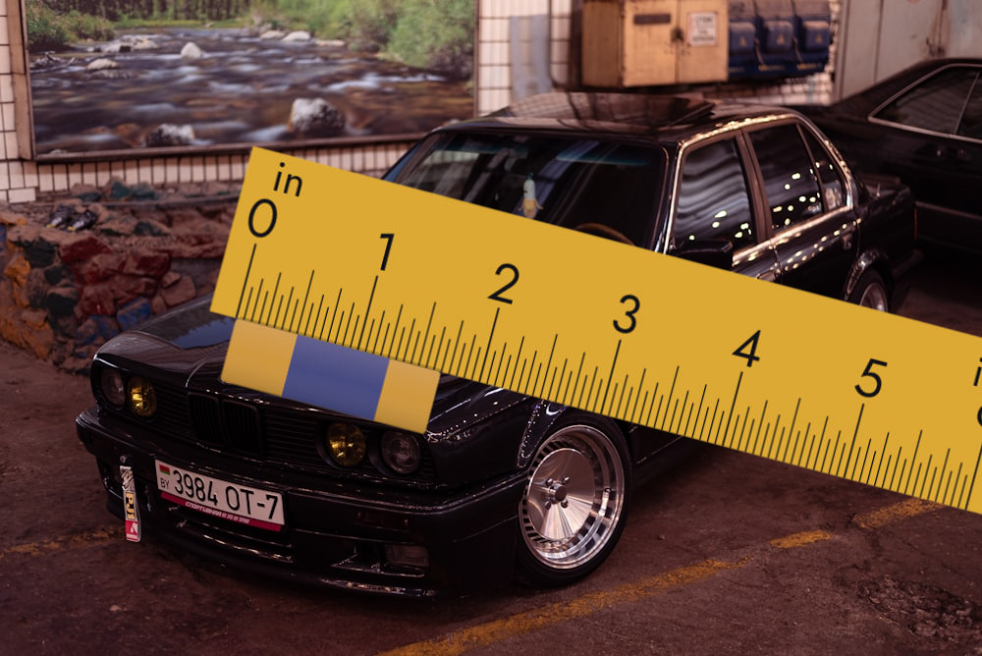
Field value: 1.6875 in
